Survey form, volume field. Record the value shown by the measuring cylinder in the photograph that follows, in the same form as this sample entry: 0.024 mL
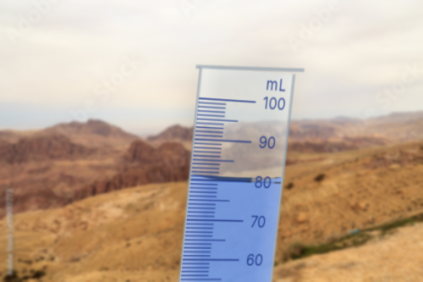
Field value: 80 mL
